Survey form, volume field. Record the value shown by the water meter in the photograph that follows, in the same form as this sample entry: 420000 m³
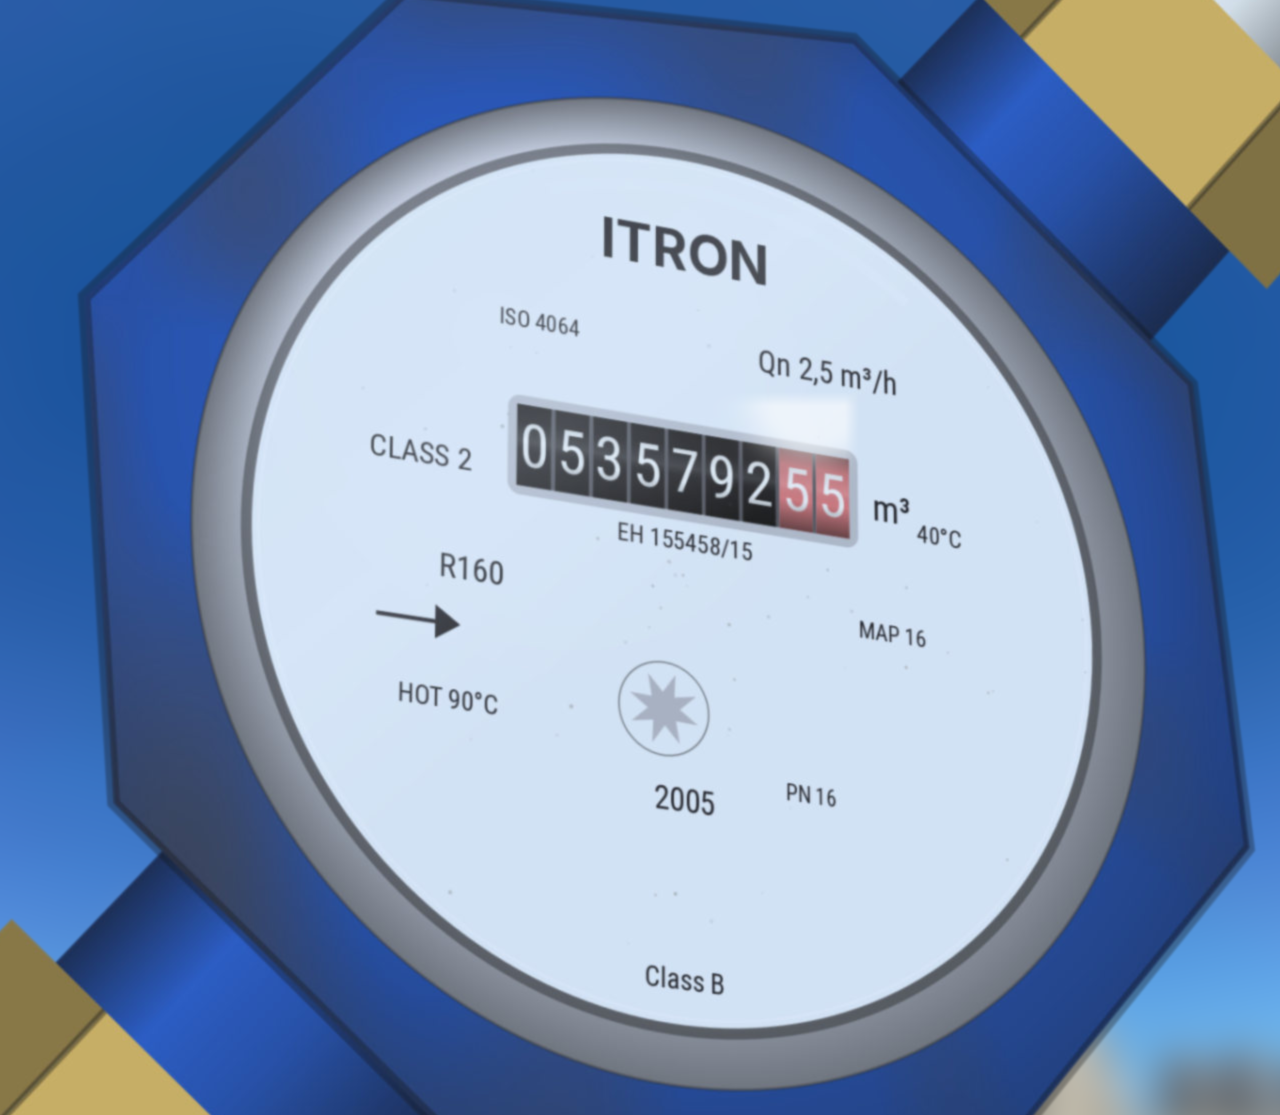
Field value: 535792.55 m³
